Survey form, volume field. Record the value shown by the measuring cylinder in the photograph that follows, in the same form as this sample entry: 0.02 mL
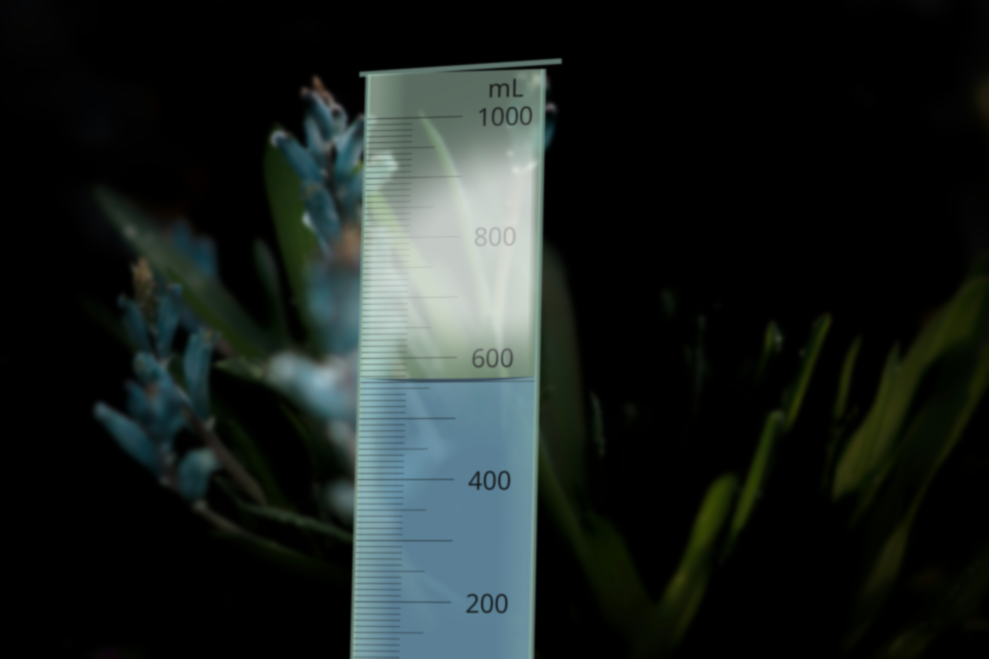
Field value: 560 mL
